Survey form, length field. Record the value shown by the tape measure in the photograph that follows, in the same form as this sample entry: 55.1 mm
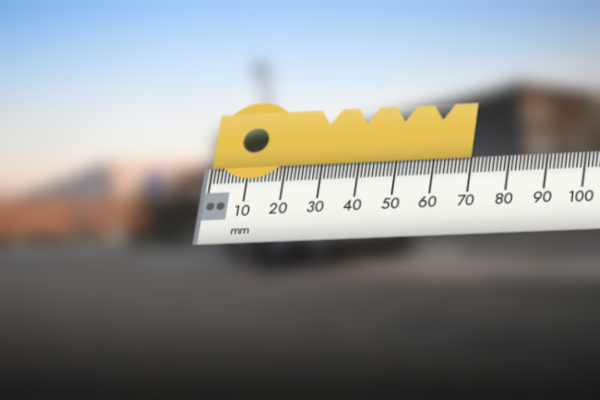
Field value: 70 mm
